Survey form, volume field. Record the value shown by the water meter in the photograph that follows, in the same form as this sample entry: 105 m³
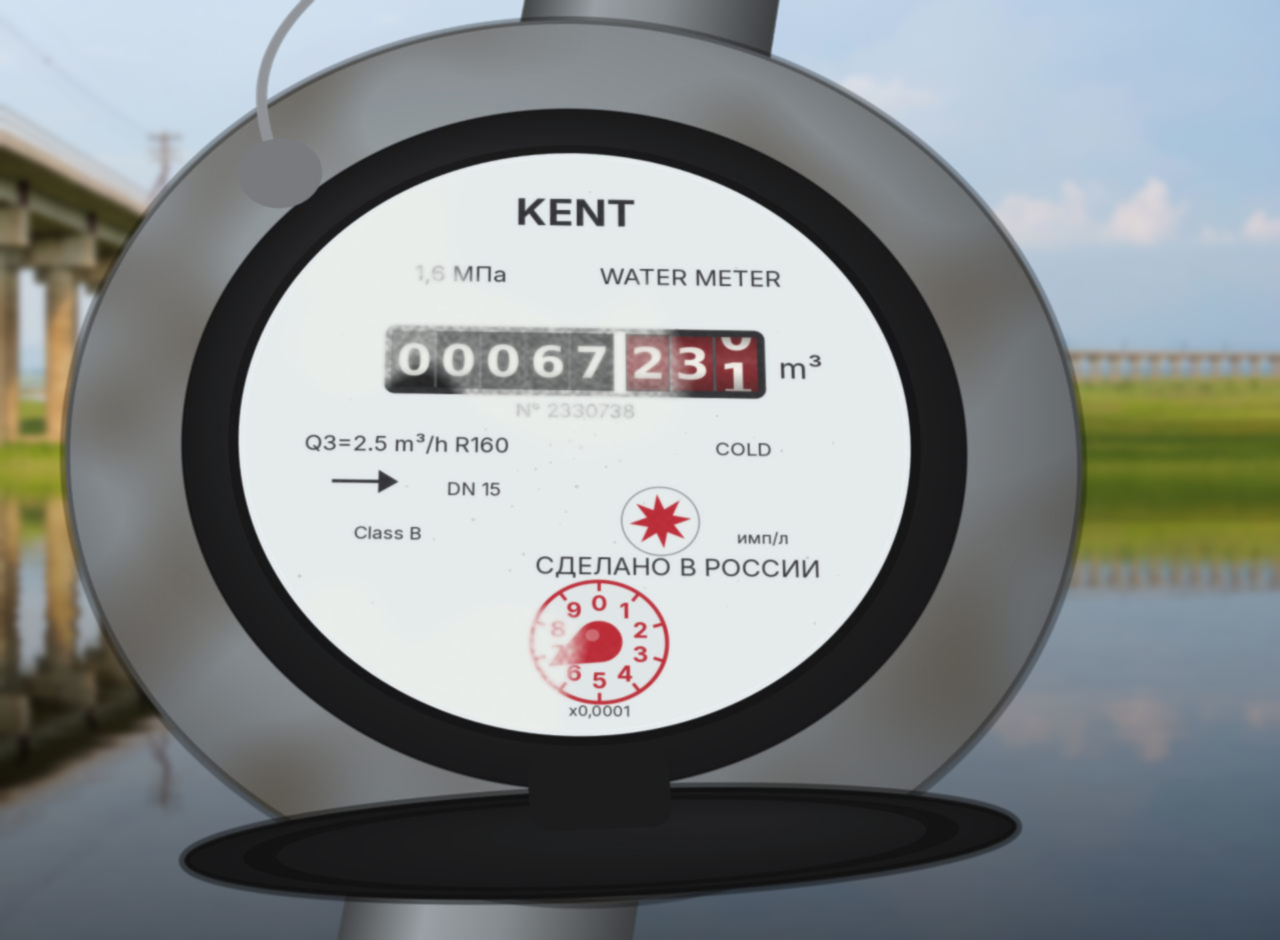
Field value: 67.2306 m³
